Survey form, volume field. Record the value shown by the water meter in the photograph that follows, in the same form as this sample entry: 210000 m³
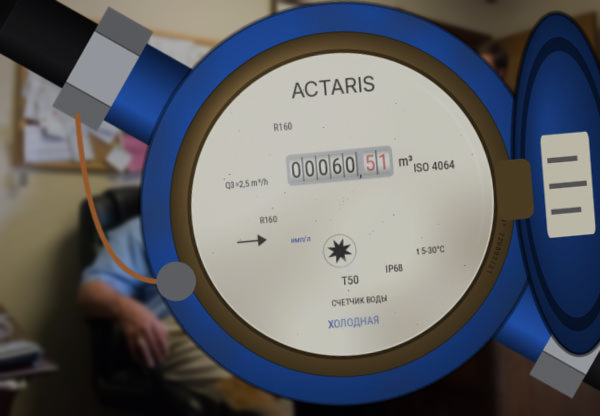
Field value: 60.51 m³
